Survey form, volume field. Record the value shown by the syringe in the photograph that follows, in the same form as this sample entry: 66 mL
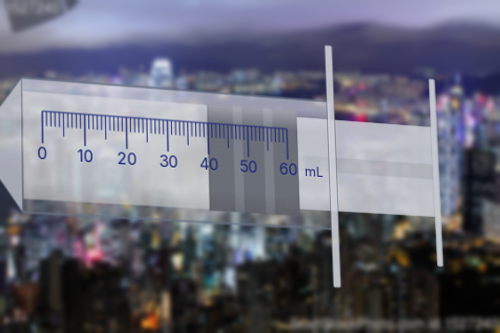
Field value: 40 mL
